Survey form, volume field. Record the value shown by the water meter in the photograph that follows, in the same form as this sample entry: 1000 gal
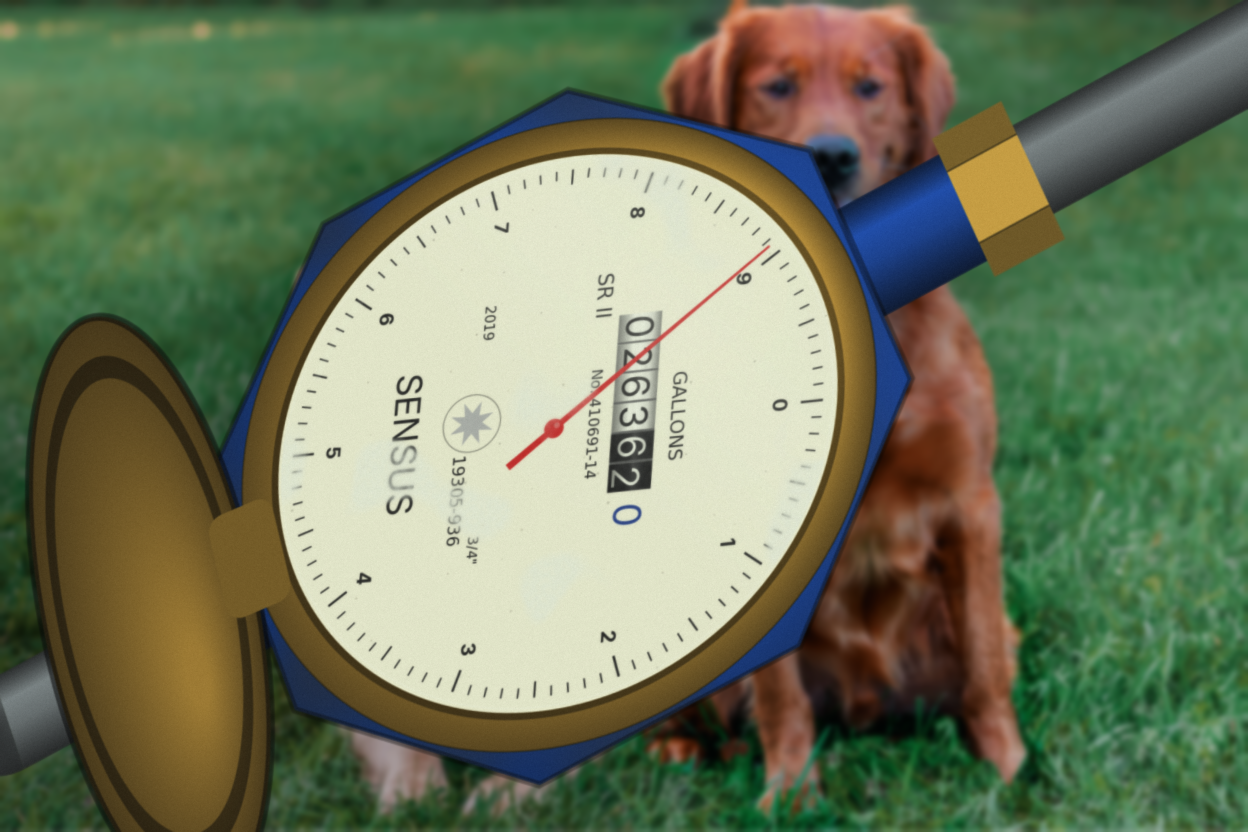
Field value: 263618.9 gal
